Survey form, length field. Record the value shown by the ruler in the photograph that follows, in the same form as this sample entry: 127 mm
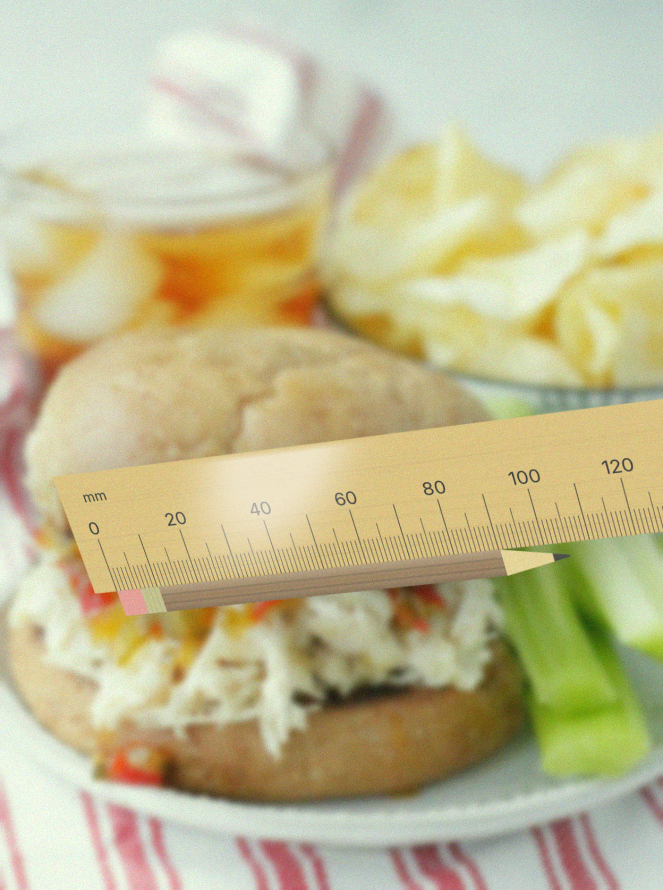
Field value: 105 mm
